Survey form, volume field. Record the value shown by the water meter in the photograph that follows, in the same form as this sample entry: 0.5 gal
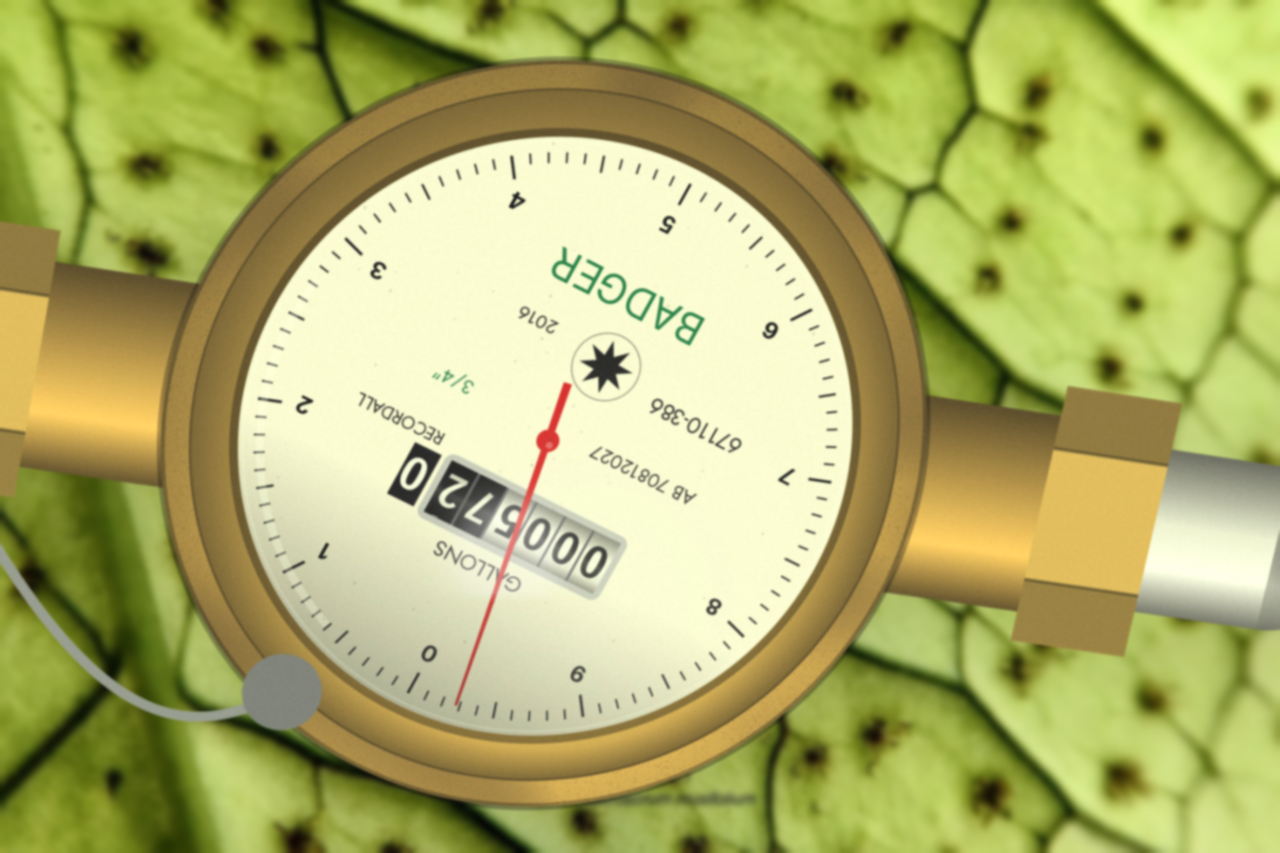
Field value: 5719.7 gal
